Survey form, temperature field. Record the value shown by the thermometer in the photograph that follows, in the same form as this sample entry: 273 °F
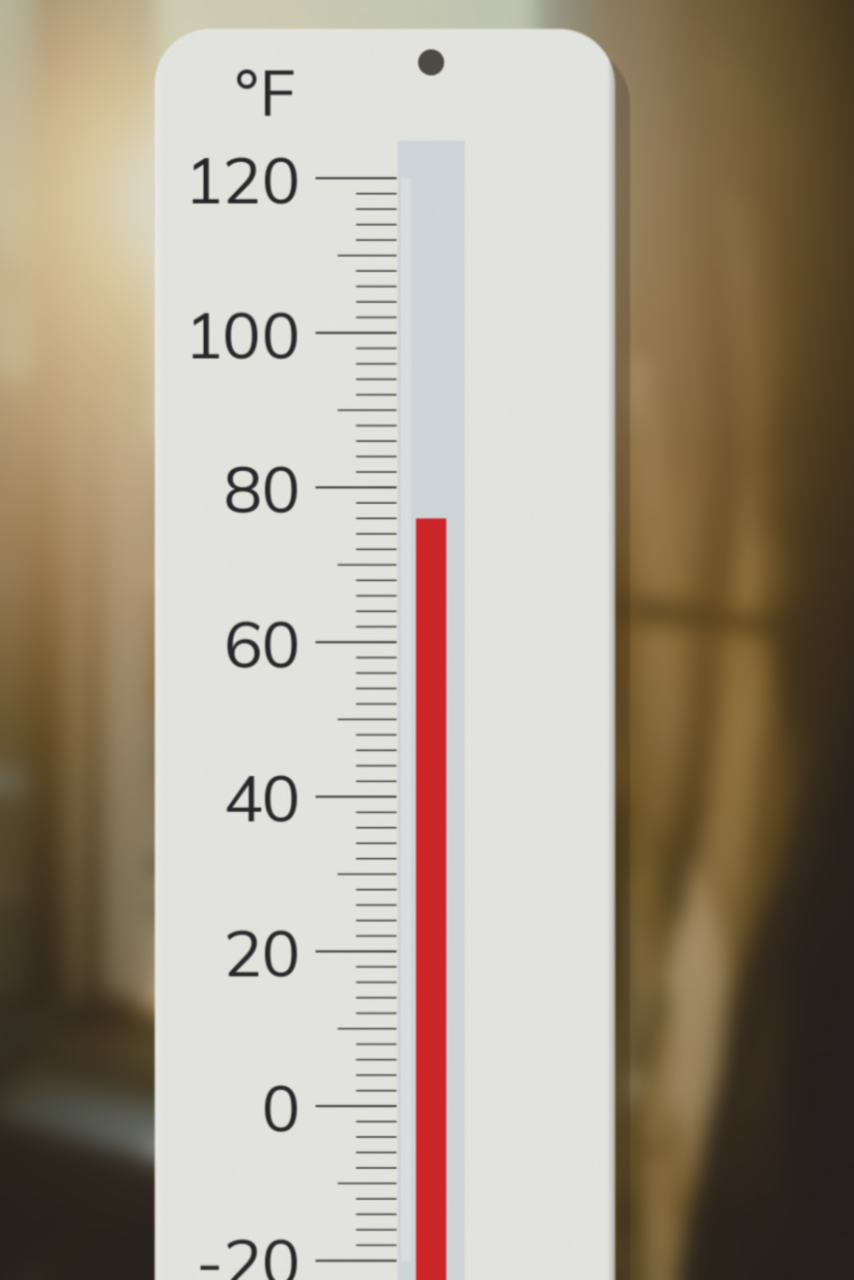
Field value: 76 °F
